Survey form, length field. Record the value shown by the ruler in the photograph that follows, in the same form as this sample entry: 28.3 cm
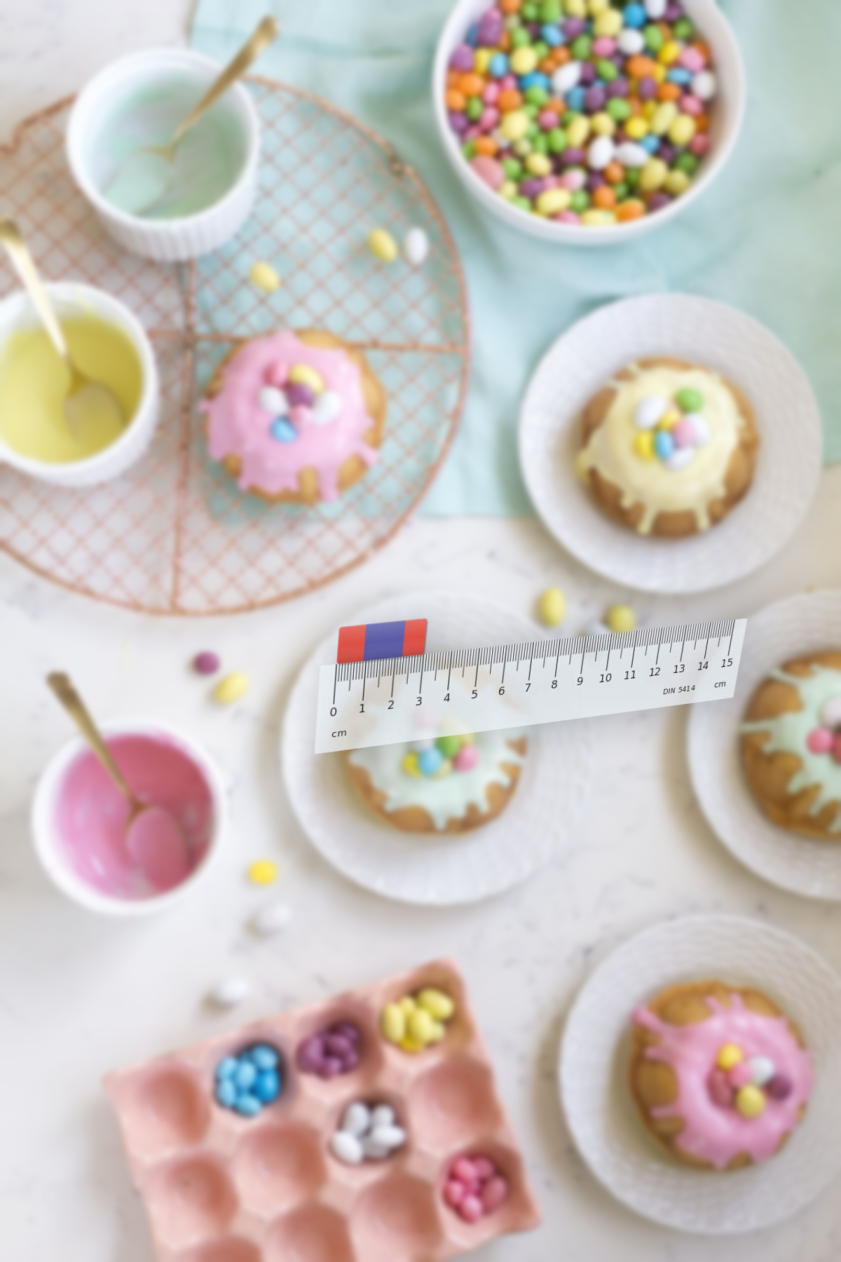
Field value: 3 cm
